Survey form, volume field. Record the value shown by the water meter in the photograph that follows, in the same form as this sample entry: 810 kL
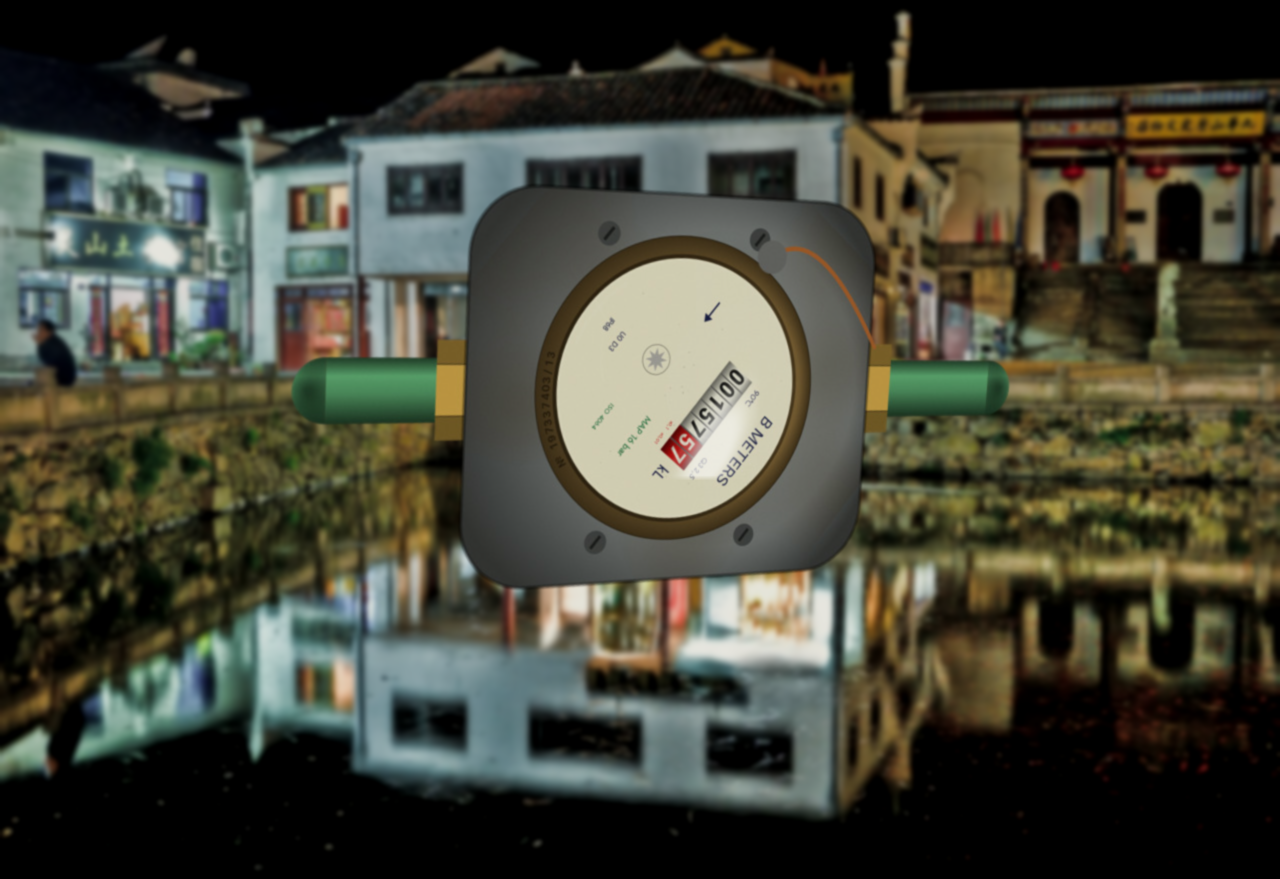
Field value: 157.57 kL
